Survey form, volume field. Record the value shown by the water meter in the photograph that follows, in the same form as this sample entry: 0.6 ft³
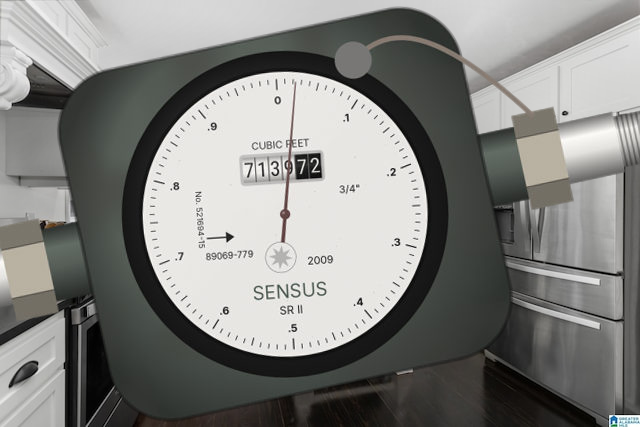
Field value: 713972.02 ft³
